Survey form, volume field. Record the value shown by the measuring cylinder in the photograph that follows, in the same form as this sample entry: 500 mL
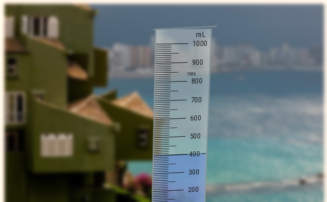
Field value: 400 mL
